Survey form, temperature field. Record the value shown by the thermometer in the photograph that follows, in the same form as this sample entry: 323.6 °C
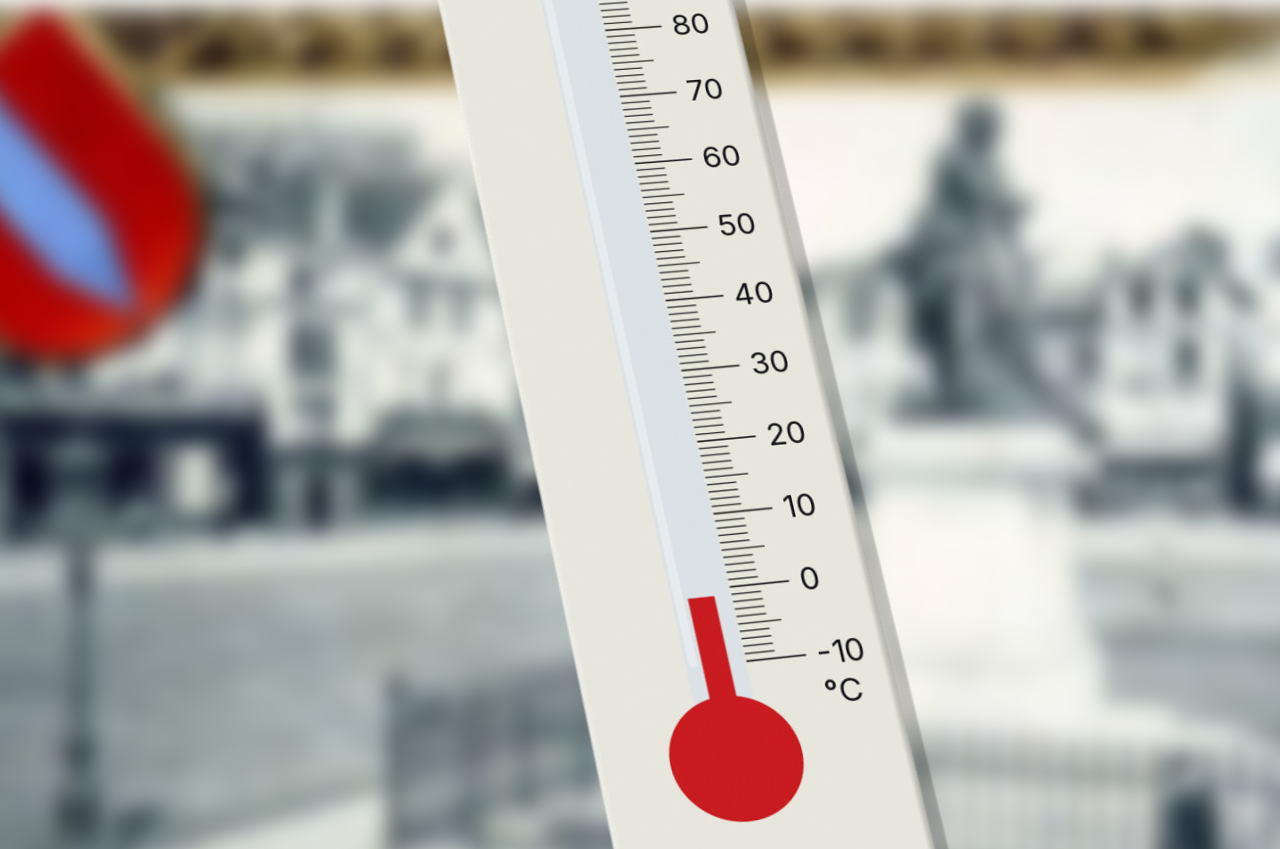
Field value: -1 °C
